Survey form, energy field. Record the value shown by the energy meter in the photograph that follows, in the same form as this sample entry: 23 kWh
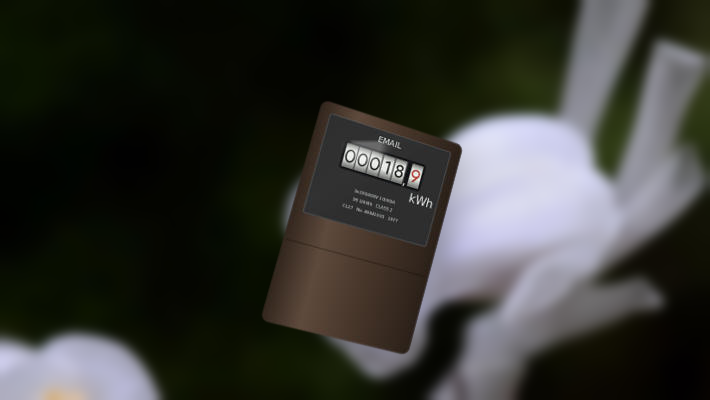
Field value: 18.9 kWh
